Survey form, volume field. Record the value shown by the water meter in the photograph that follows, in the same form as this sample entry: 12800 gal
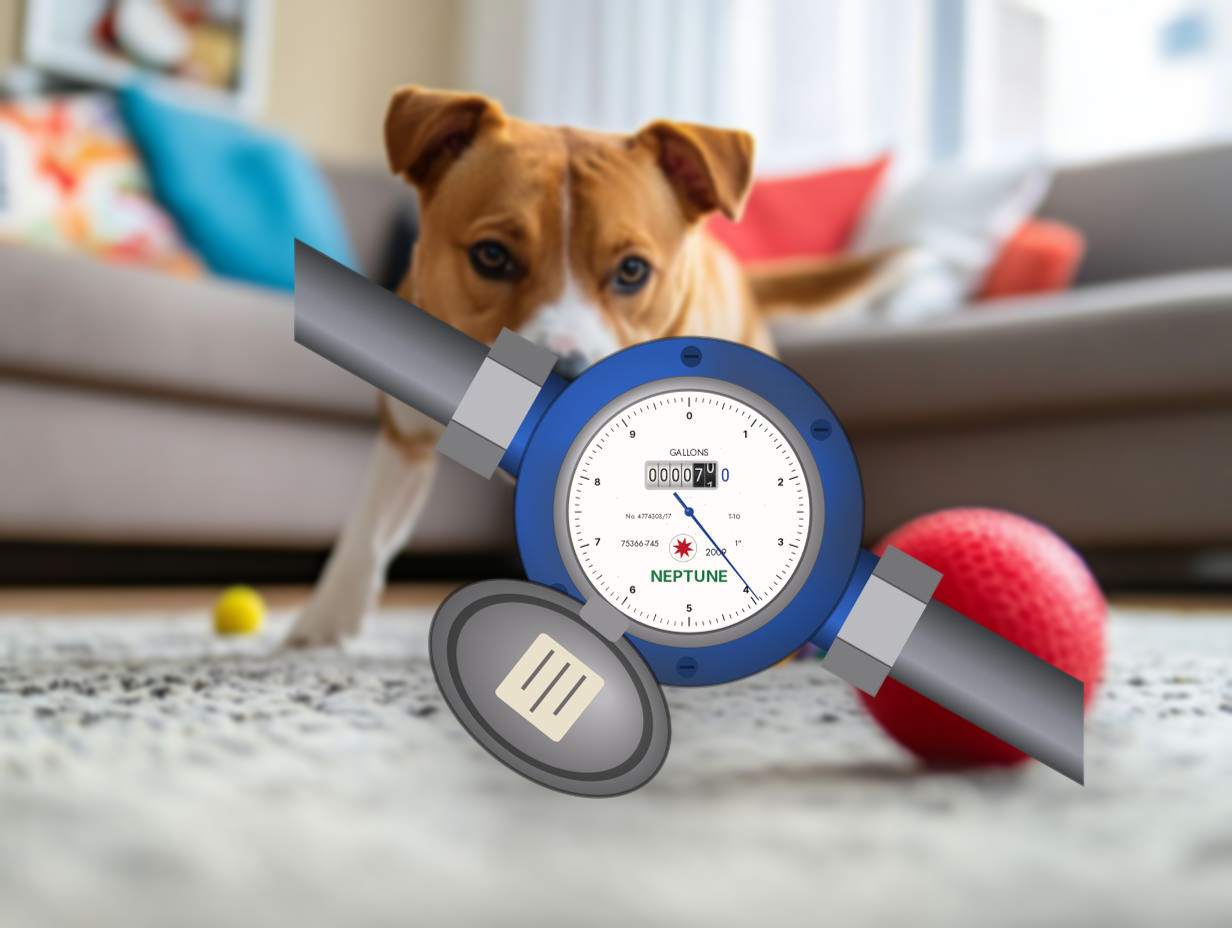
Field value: 703.9 gal
